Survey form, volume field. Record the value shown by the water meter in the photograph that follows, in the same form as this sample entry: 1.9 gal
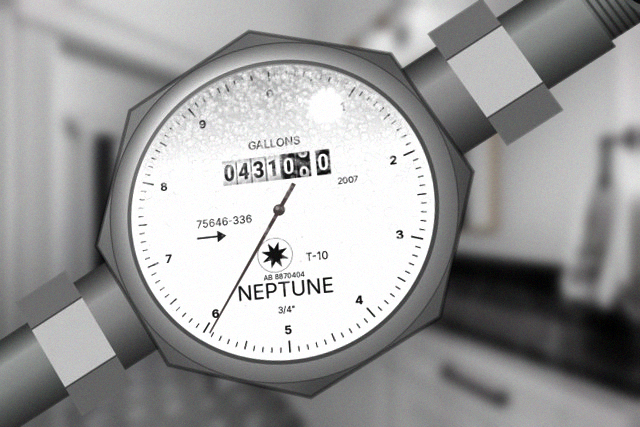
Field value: 431085.9 gal
